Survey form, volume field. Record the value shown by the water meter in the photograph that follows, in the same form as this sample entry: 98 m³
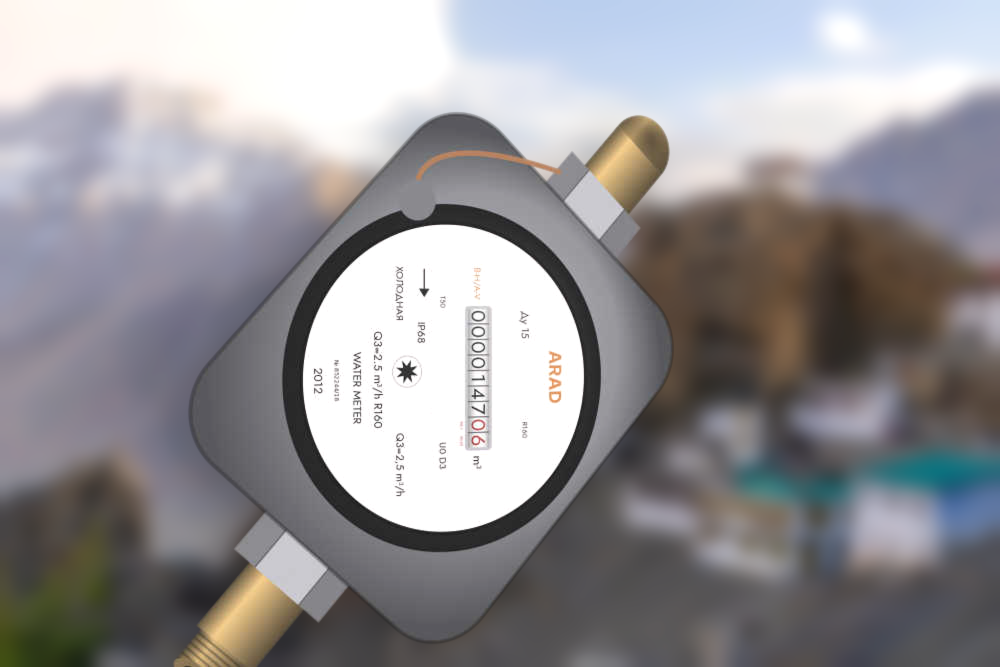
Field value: 147.06 m³
